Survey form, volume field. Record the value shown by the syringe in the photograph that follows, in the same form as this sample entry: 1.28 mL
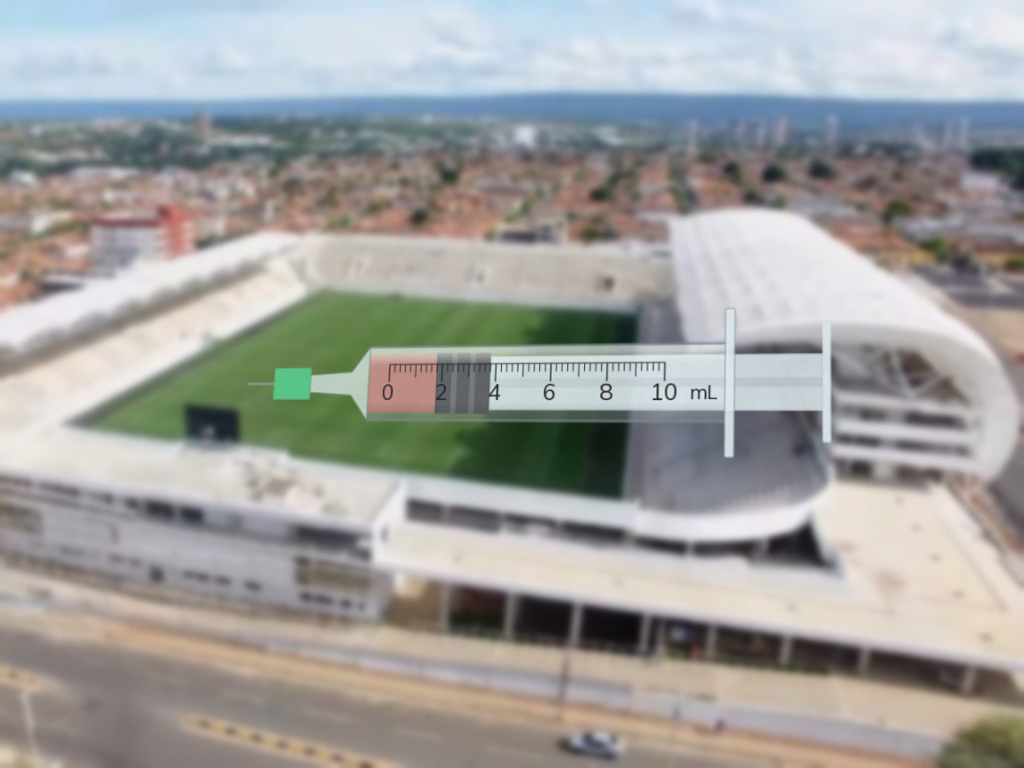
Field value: 1.8 mL
